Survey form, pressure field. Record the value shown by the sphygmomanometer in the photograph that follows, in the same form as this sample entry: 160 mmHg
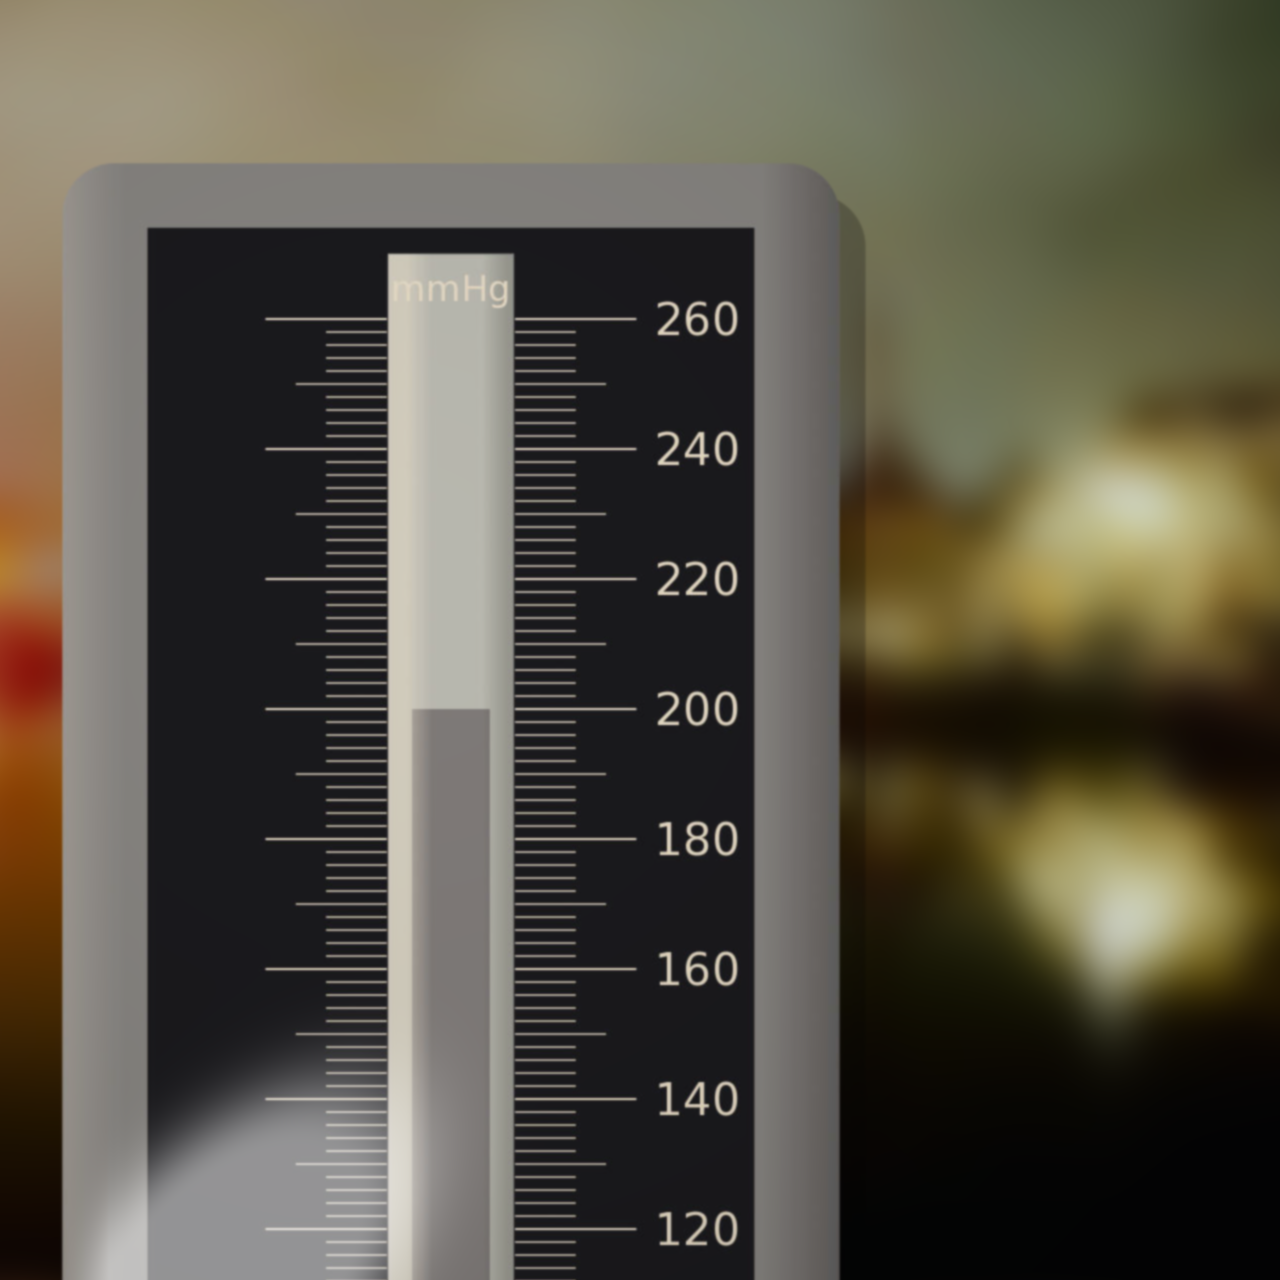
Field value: 200 mmHg
